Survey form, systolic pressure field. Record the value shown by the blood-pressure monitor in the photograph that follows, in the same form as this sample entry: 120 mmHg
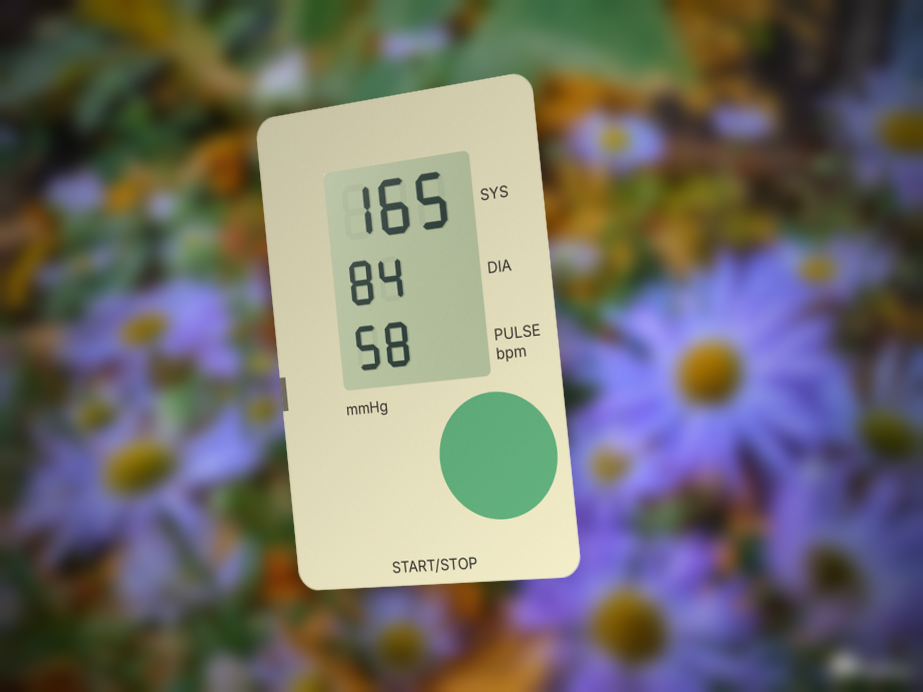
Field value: 165 mmHg
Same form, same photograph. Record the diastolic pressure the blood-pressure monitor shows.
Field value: 84 mmHg
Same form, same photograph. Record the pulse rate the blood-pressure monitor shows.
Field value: 58 bpm
